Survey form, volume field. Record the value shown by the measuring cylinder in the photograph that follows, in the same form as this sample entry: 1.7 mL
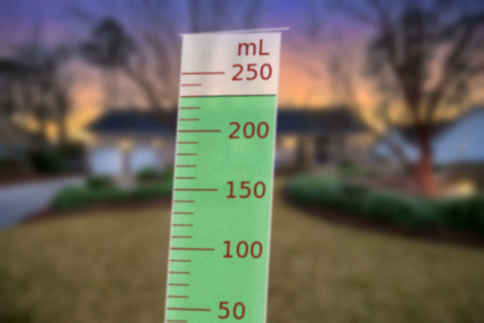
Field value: 230 mL
